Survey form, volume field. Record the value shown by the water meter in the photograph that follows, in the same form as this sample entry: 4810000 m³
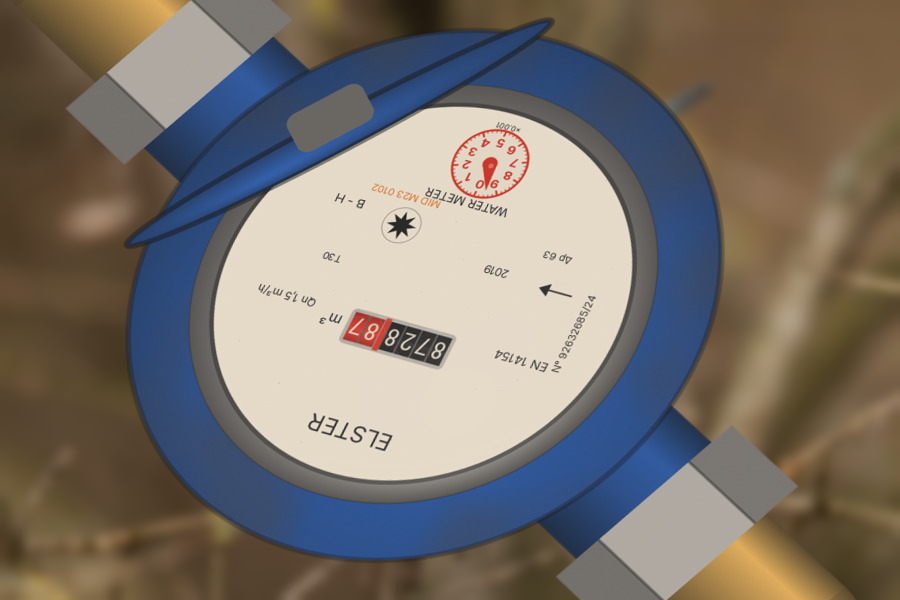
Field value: 8728.869 m³
